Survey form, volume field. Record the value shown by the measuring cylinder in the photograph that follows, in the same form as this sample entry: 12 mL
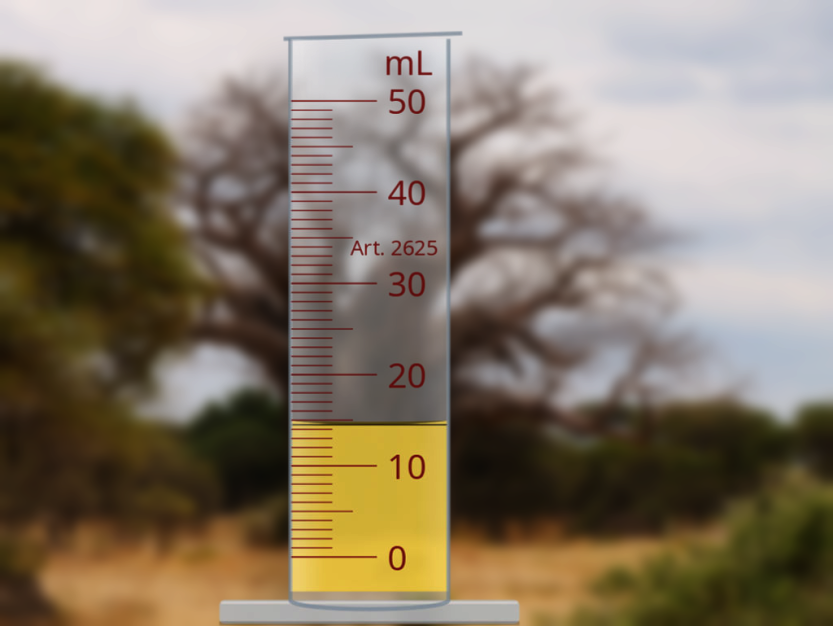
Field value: 14.5 mL
